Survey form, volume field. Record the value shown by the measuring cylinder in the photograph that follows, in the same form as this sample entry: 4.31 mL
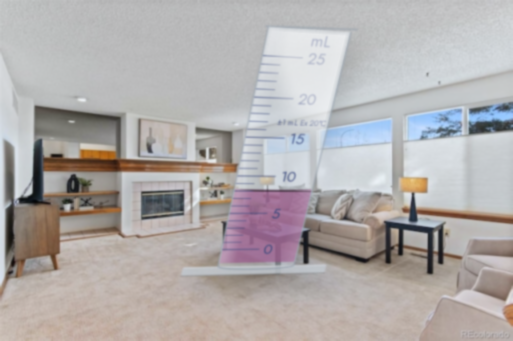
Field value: 8 mL
